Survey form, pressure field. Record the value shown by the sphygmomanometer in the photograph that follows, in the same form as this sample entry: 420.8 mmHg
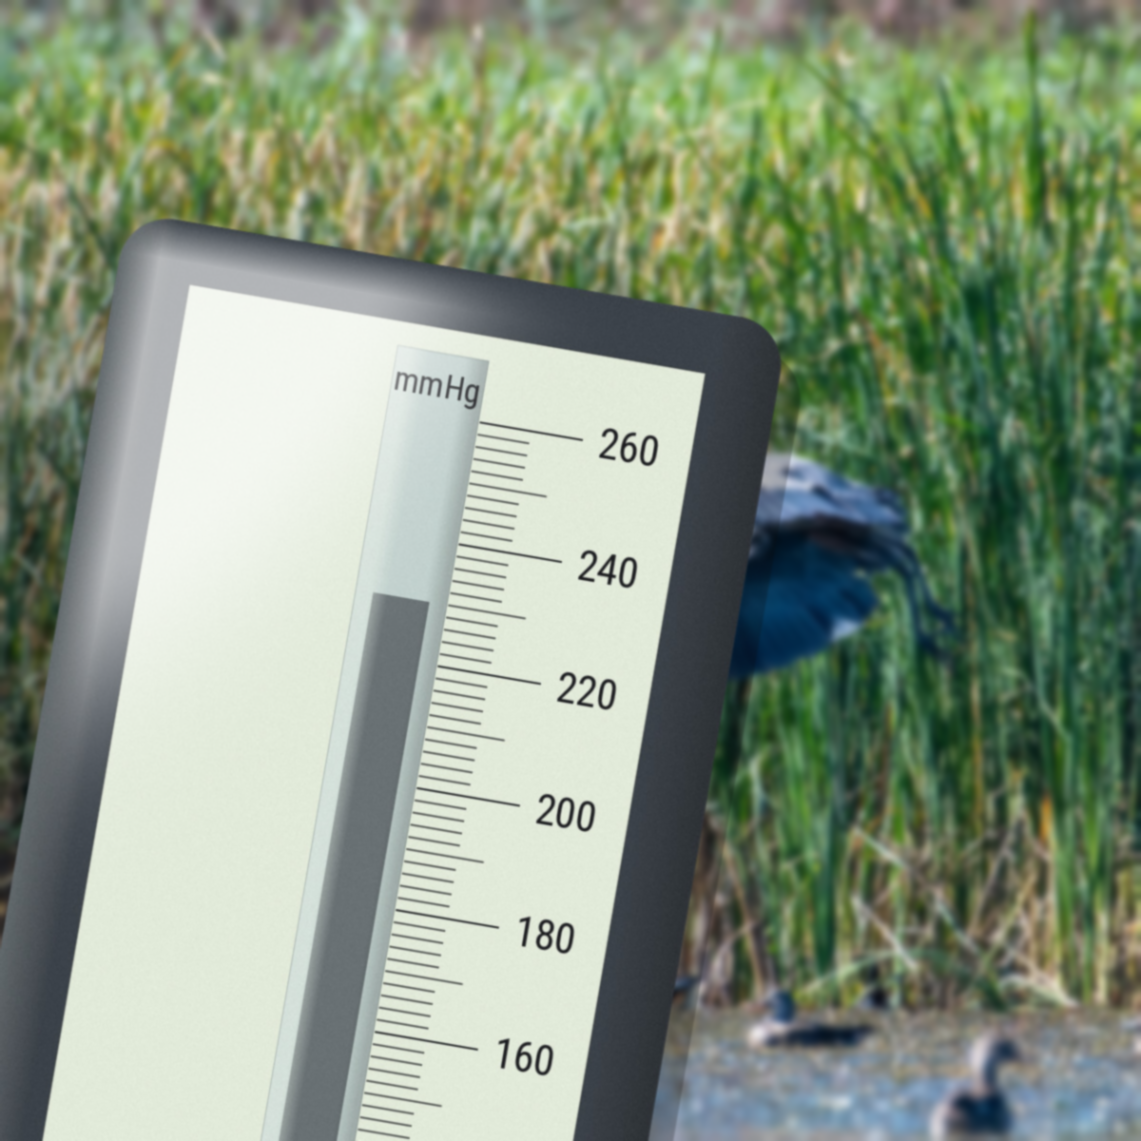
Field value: 230 mmHg
